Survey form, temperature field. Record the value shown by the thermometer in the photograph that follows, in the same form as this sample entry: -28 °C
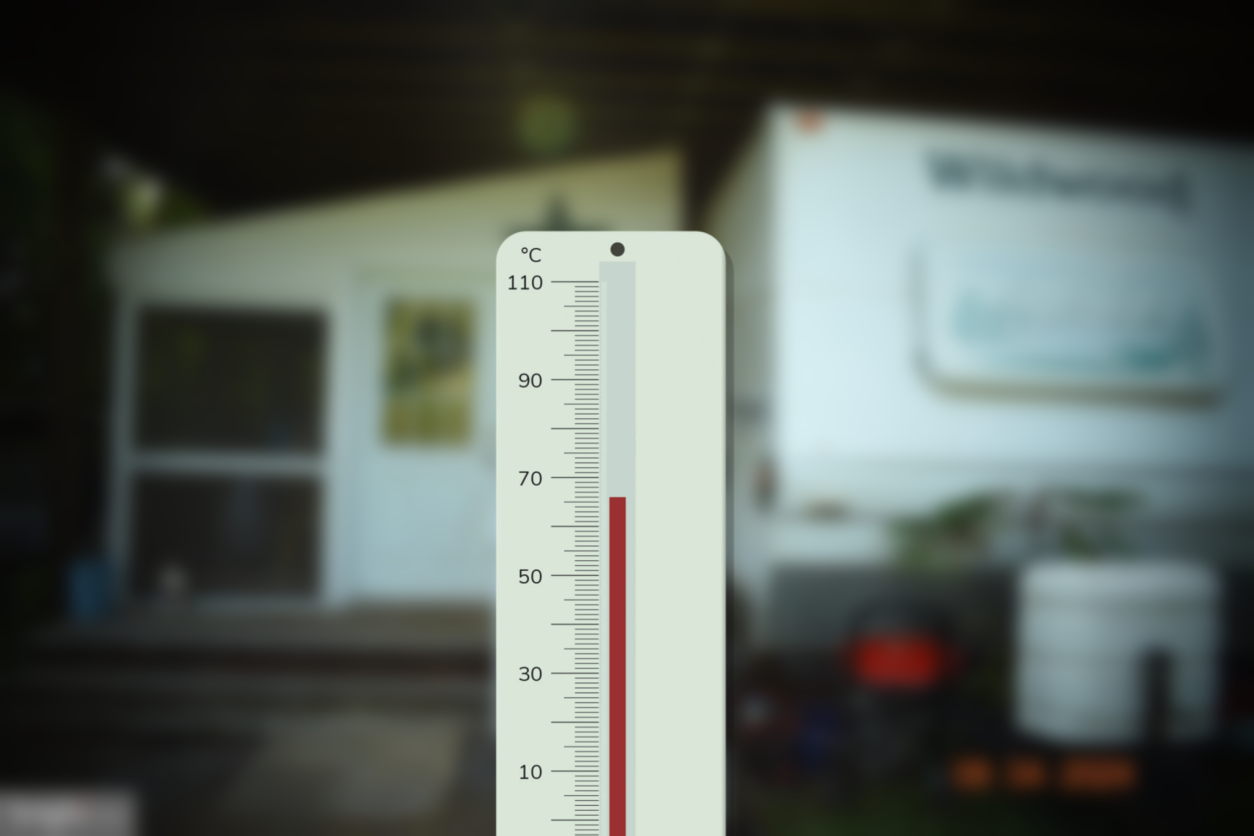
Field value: 66 °C
